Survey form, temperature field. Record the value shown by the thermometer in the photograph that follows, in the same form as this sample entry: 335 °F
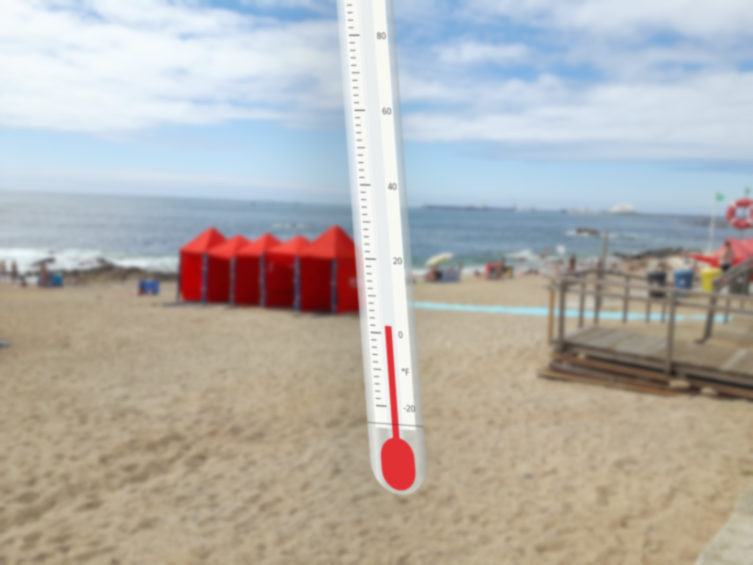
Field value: 2 °F
